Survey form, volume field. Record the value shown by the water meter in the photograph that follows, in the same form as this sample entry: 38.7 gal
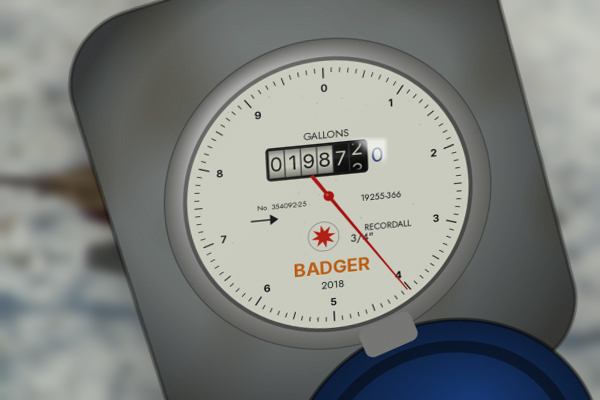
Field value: 198724.0 gal
